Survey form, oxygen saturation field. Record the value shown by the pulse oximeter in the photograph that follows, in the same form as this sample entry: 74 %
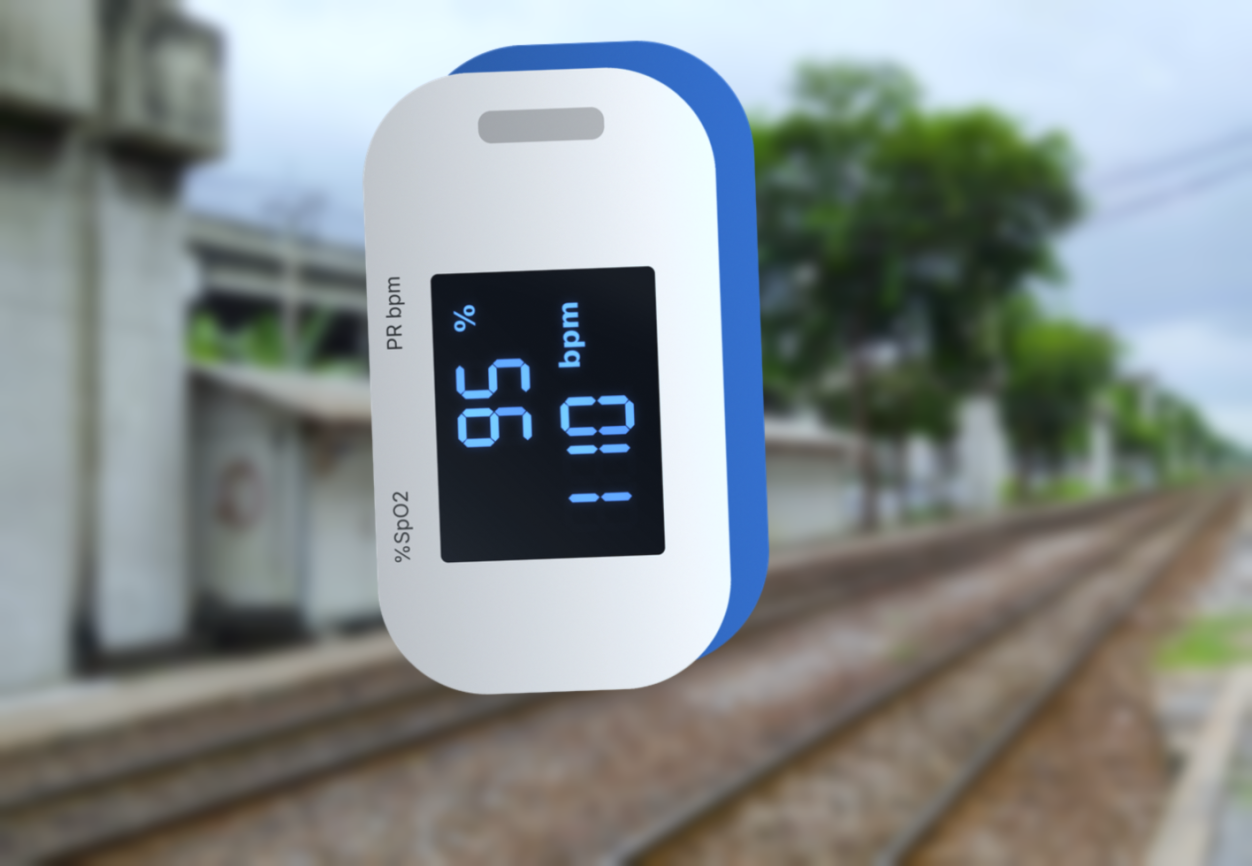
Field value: 95 %
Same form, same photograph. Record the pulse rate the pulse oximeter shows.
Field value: 110 bpm
